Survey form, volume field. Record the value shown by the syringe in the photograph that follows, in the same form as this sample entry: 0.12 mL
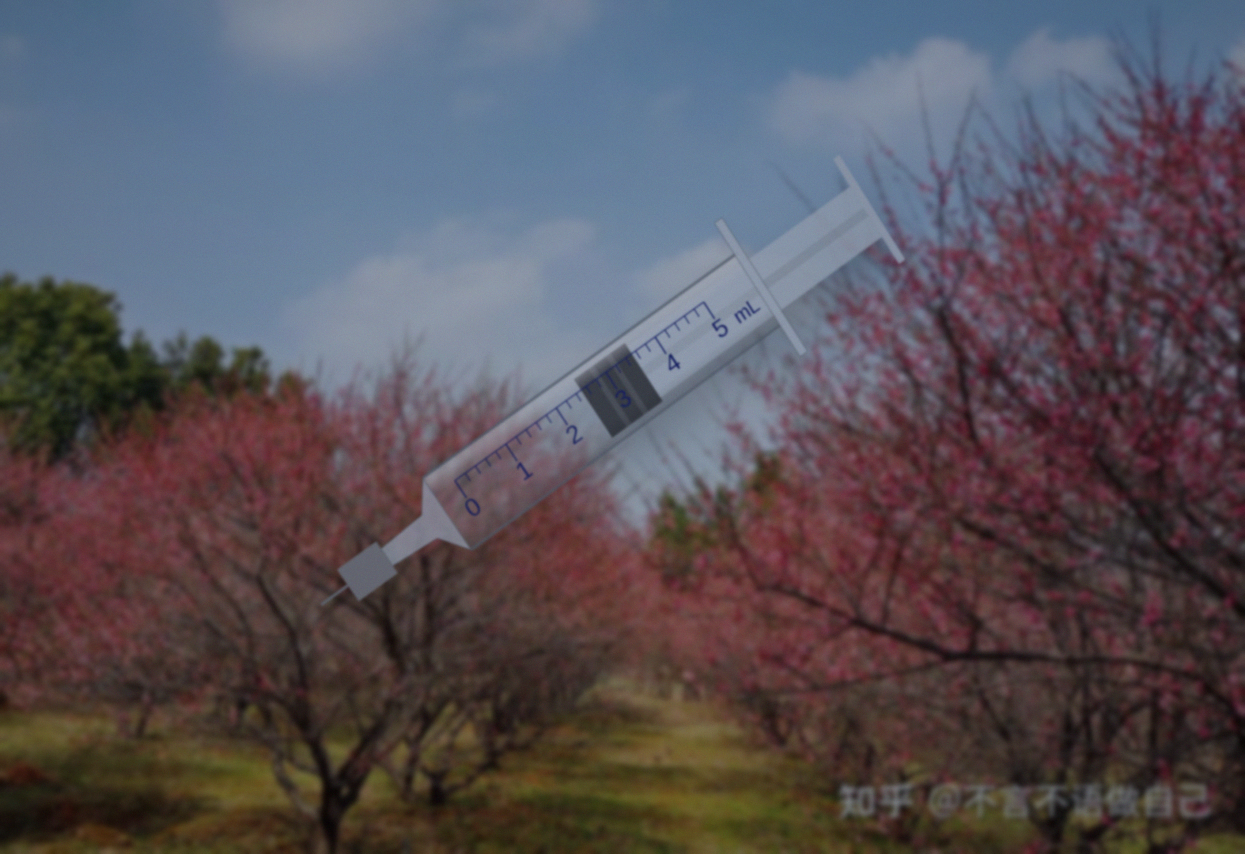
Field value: 2.5 mL
